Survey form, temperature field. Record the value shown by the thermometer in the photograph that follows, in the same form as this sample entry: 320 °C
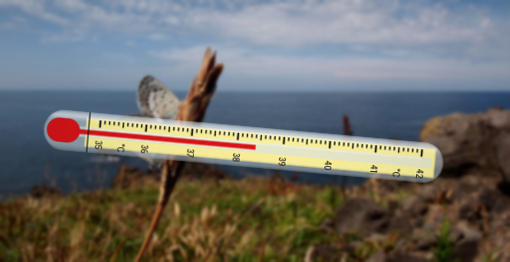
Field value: 38.4 °C
